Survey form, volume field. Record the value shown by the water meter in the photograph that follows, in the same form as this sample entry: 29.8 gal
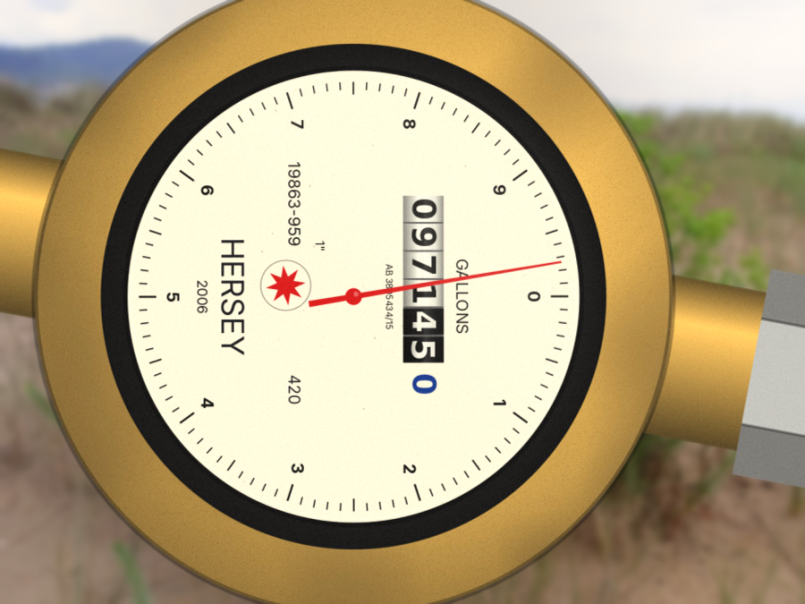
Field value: 971449.7 gal
